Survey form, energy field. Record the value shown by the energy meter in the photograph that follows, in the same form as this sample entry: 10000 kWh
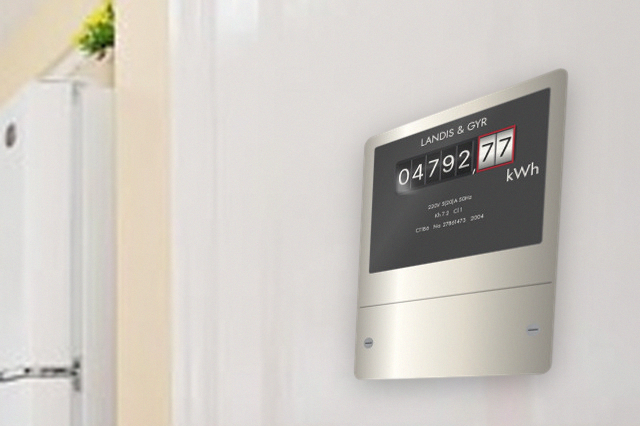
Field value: 4792.77 kWh
